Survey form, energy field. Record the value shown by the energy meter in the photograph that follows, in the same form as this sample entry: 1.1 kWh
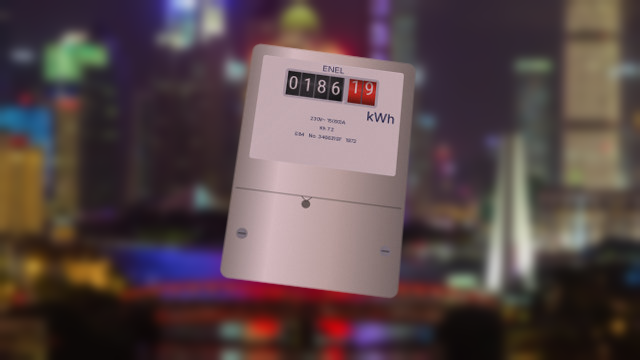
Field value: 186.19 kWh
